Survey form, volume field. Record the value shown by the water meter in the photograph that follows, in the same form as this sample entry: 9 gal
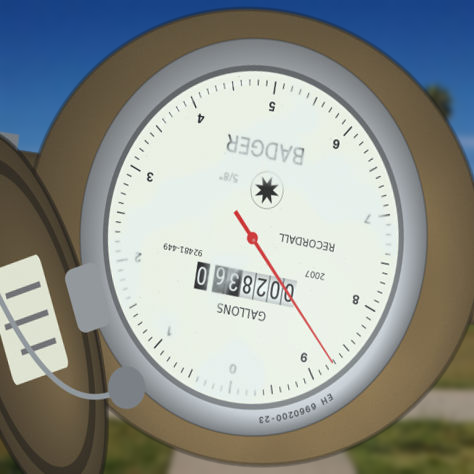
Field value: 28358.7 gal
